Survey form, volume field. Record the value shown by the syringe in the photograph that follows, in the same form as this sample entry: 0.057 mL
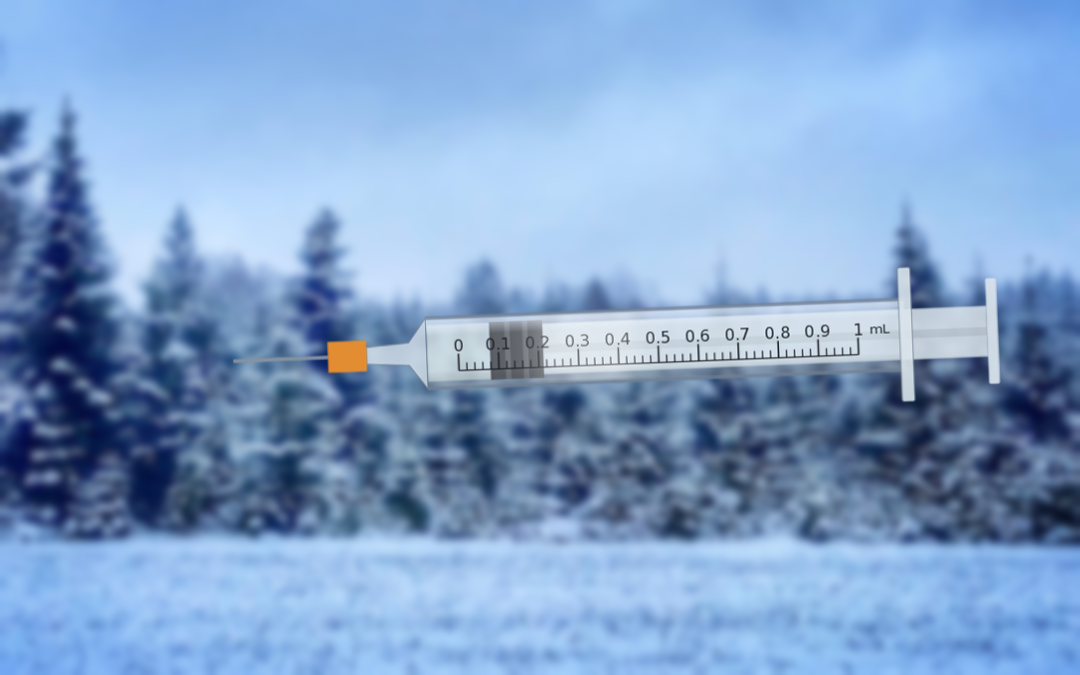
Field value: 0.08 mL
